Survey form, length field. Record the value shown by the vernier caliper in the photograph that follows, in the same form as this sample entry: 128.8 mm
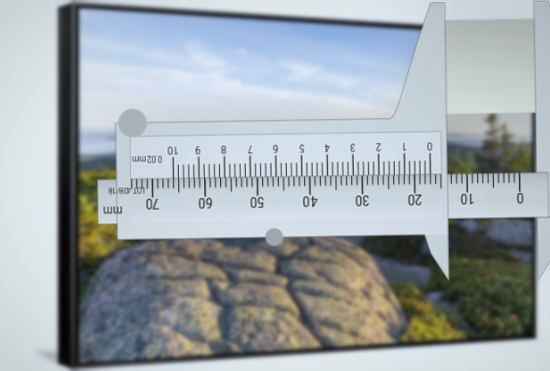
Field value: 17.0 mm
